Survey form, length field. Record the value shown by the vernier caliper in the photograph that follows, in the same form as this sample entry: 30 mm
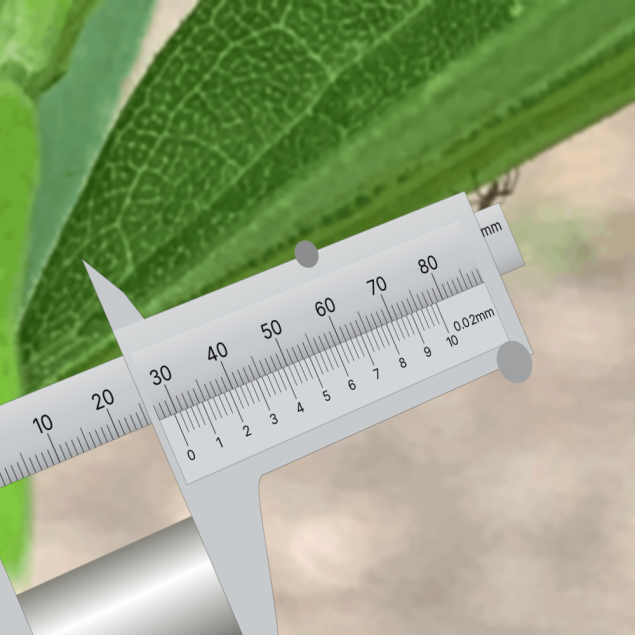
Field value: 29.6 mm
